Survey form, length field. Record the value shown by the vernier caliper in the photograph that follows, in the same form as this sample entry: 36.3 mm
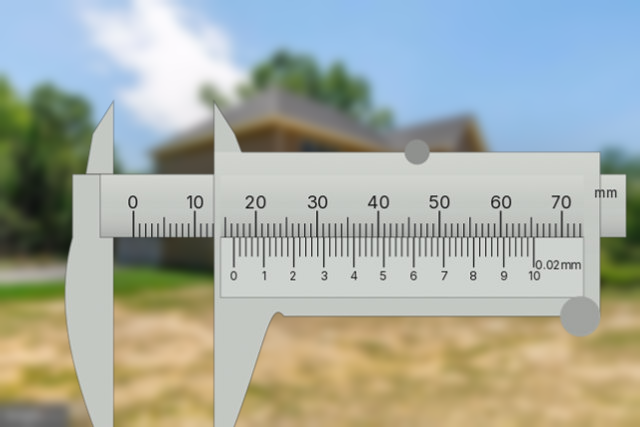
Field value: 16.4 mm
